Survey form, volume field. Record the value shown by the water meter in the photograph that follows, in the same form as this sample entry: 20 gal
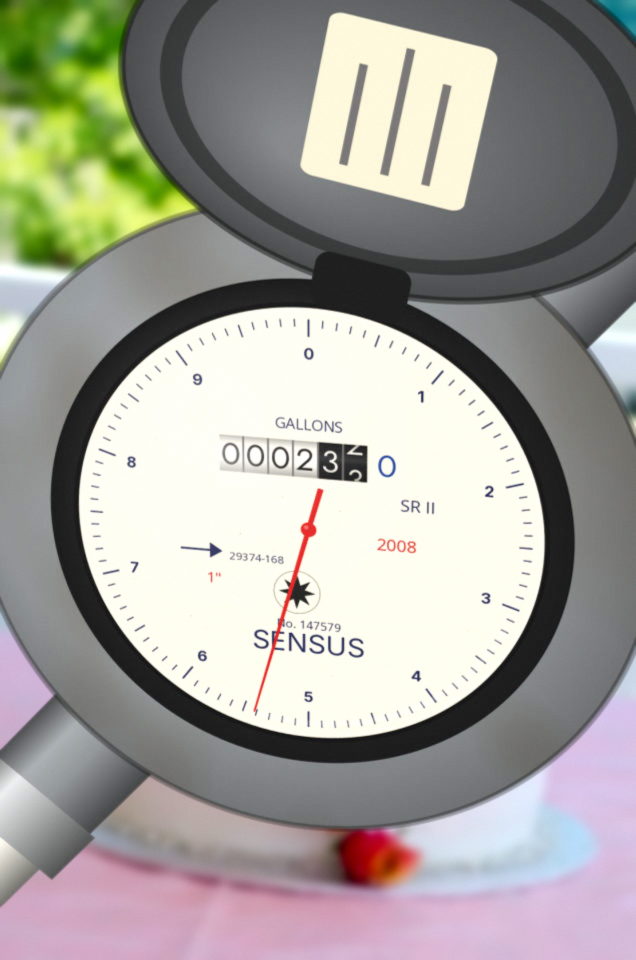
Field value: 2325.4 gal
